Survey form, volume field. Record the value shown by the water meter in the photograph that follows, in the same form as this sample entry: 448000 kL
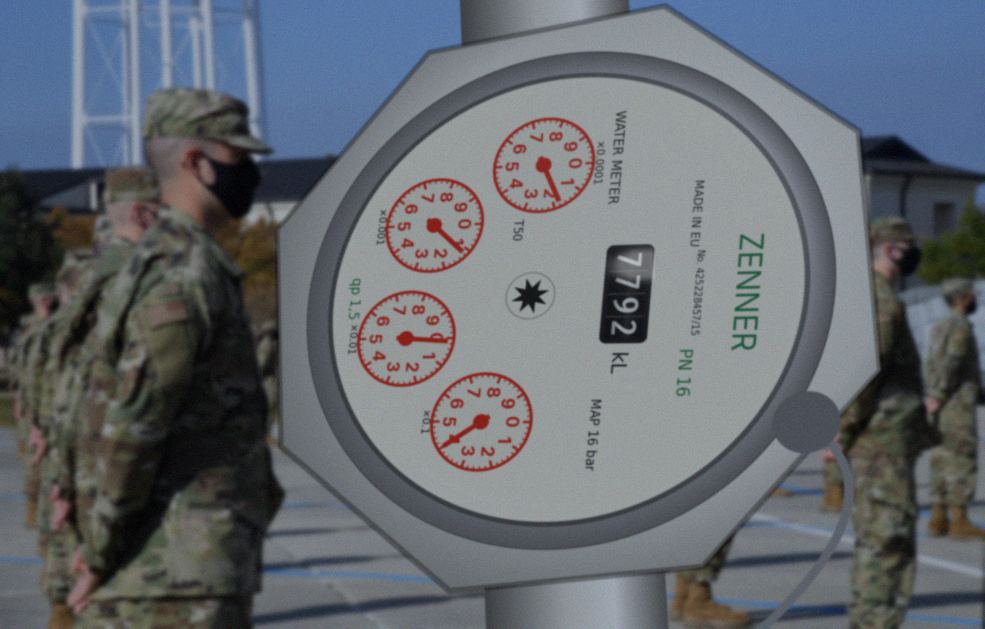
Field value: 7792.4011 kL
